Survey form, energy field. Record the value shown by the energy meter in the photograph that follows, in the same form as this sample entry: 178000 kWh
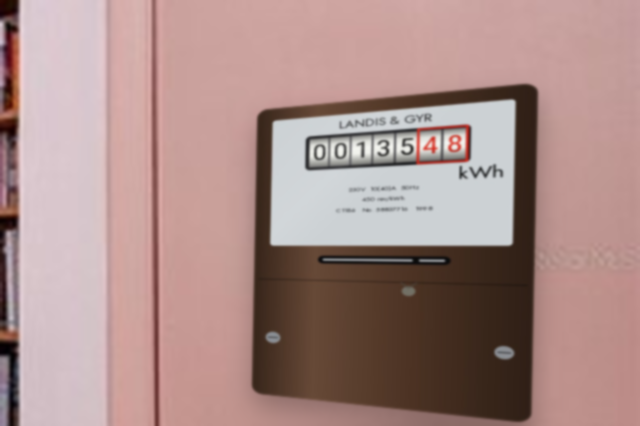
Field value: 135.48 kWh
